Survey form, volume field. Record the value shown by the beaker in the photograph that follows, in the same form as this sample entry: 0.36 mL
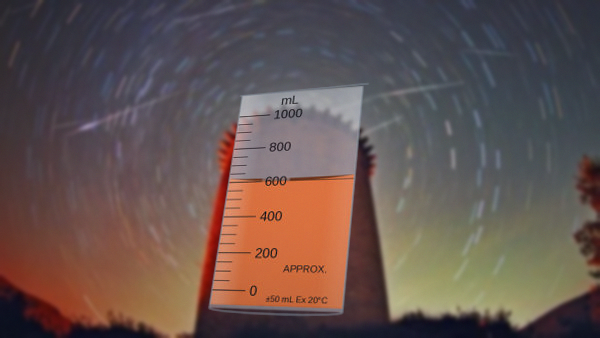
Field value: 600 mL
